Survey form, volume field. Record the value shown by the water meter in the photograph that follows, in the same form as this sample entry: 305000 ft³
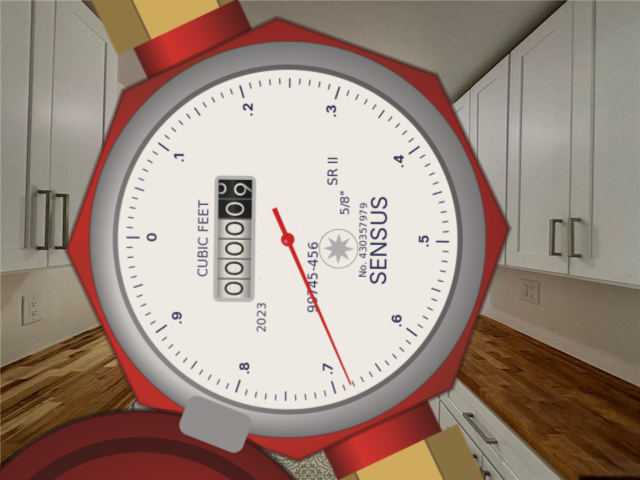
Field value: 8.68 ft³
